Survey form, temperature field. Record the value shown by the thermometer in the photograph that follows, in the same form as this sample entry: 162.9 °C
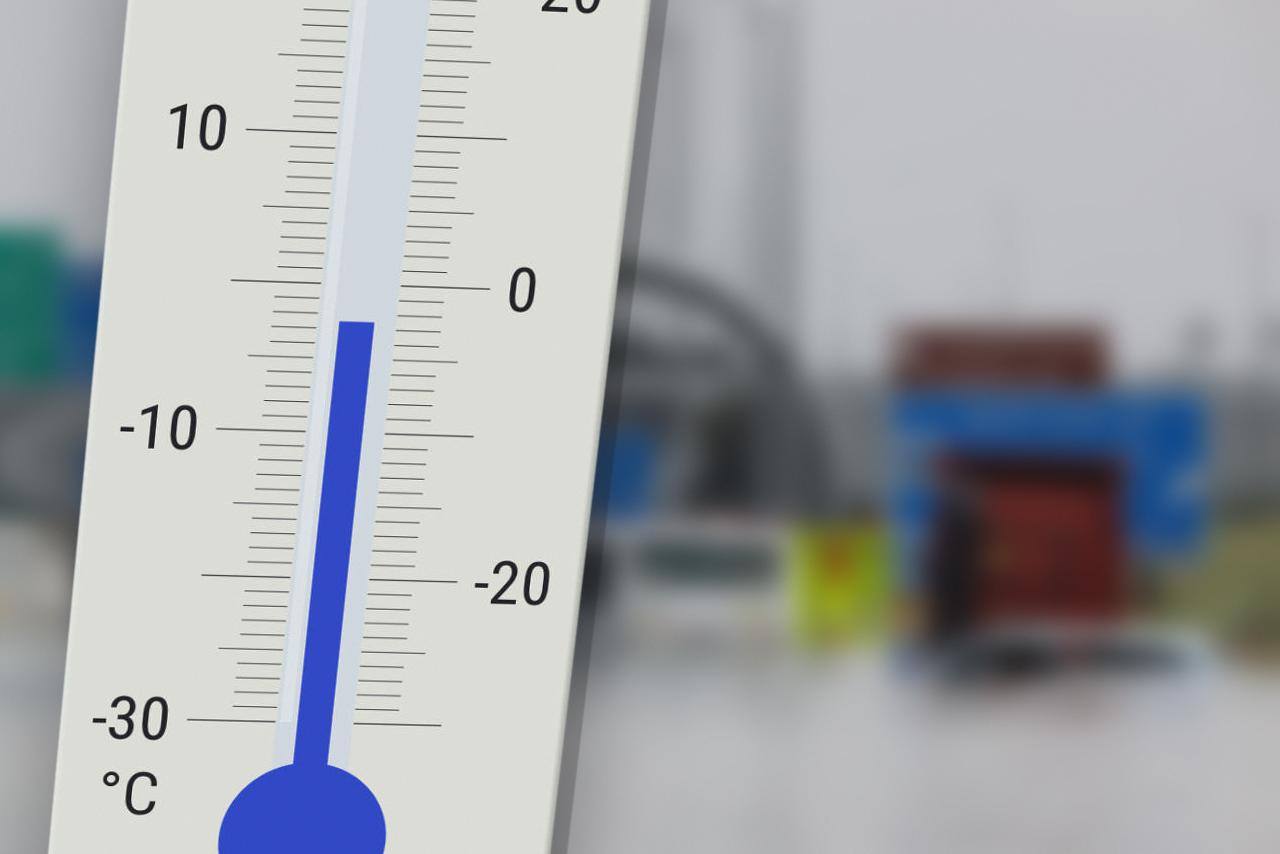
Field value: -2.5 °C
